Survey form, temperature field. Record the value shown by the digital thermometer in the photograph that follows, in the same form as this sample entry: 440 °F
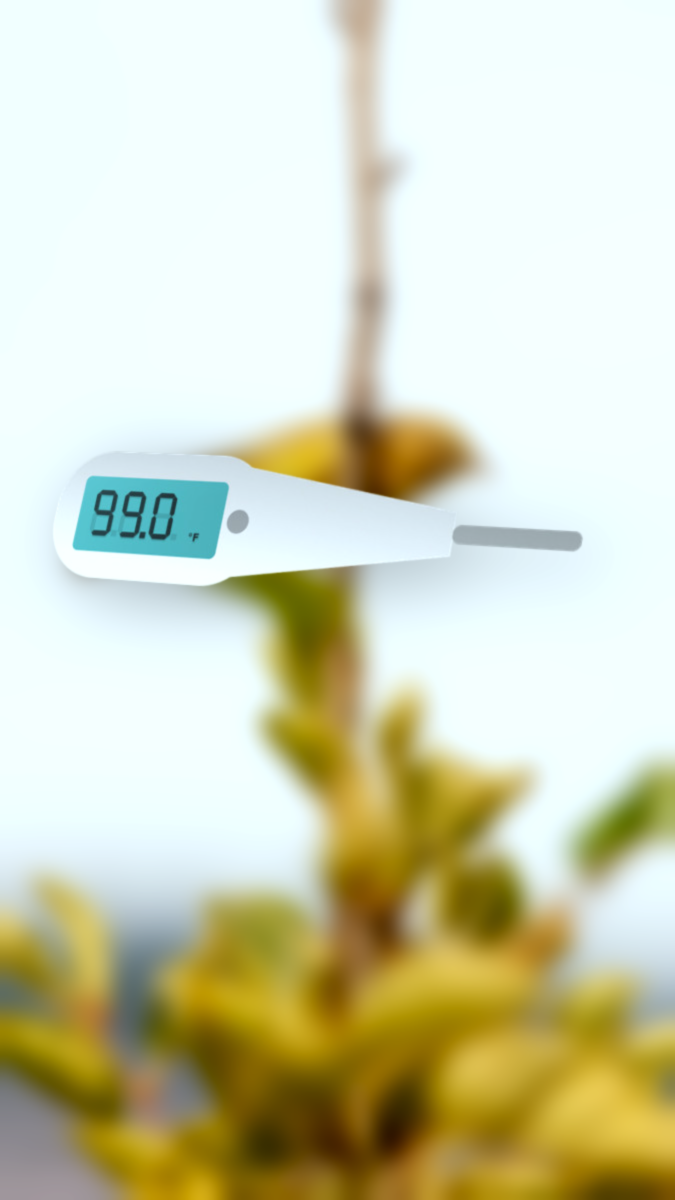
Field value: 99.0 °F
